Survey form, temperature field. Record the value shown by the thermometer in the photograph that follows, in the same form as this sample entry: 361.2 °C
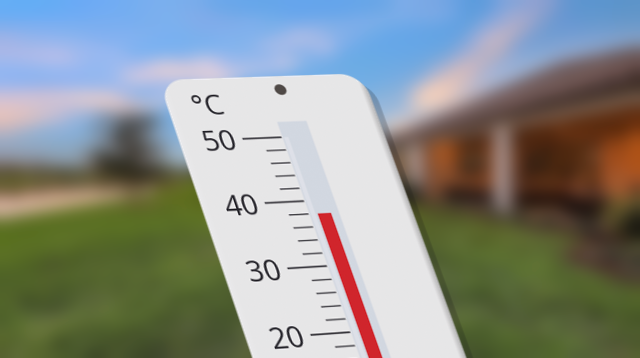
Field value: 38 °C
